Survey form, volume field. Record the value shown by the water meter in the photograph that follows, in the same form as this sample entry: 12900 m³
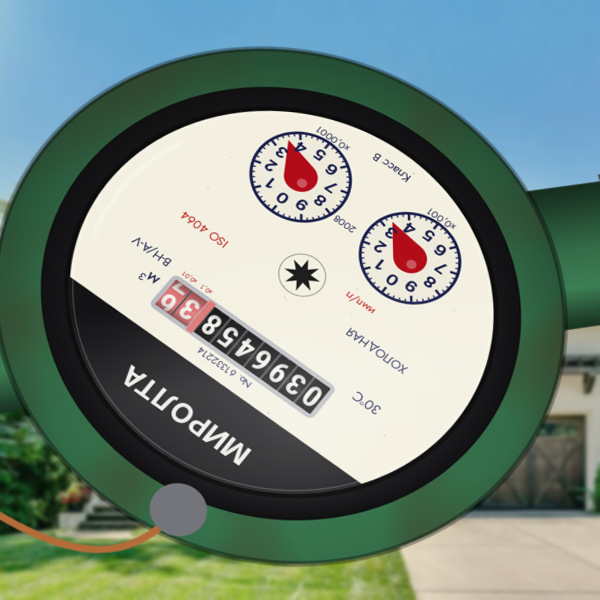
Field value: 396458.3633 m³
